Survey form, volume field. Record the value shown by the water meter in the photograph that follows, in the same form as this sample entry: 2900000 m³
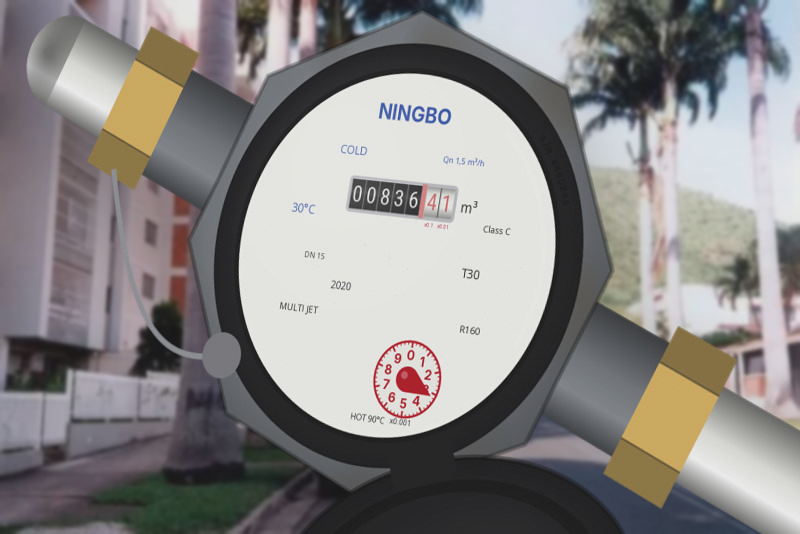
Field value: 836.413 m³
